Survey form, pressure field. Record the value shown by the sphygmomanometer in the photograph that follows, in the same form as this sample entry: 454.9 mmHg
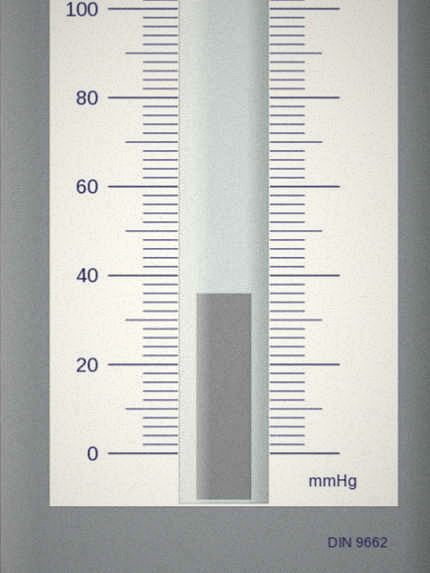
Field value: 36 mmHg
